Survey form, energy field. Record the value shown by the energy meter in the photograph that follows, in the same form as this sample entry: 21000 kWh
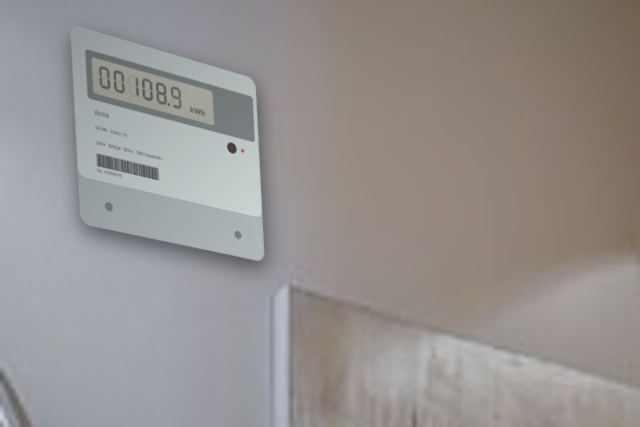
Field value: 108.9 kWh
